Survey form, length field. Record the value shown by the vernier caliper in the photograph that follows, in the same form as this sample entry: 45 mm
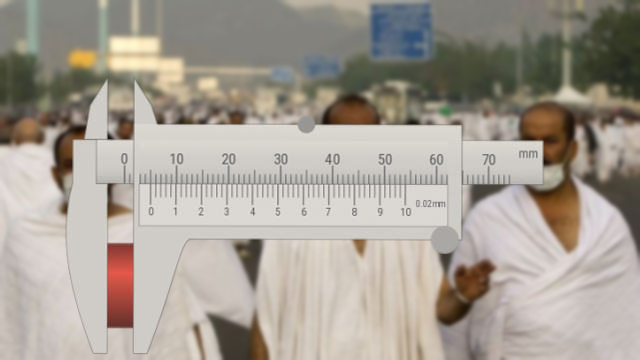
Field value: 5.0 mm
